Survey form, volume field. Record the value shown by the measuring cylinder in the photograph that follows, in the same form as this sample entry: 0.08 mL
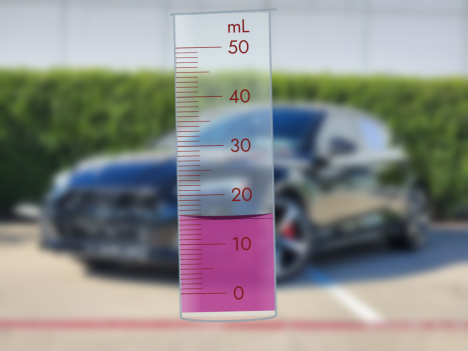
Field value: 15 mL
